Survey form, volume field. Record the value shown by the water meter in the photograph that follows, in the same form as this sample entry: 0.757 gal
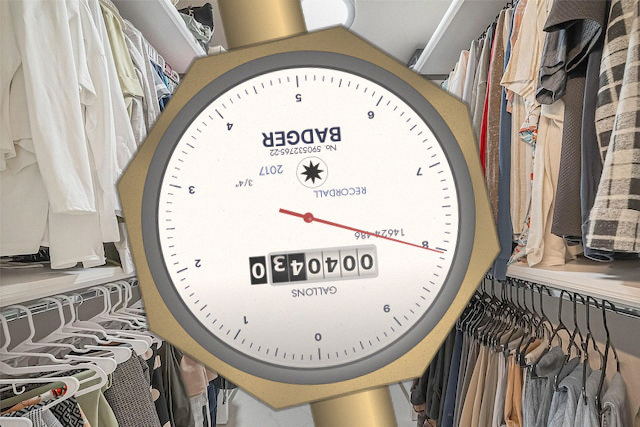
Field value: 40428.0 gal
